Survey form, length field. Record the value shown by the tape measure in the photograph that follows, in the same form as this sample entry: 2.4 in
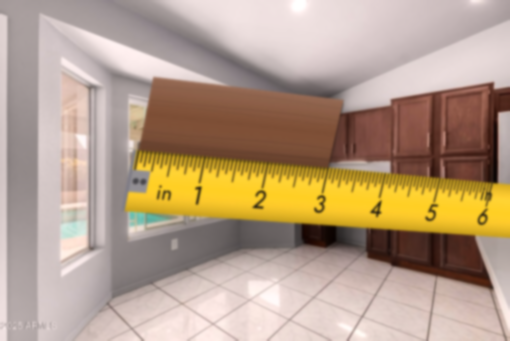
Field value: 3 in
